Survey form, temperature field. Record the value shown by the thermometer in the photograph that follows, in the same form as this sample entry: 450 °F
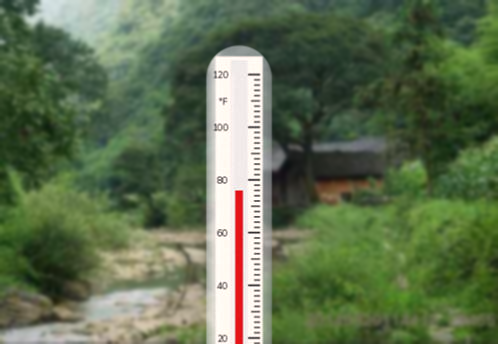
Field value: 76 °F
